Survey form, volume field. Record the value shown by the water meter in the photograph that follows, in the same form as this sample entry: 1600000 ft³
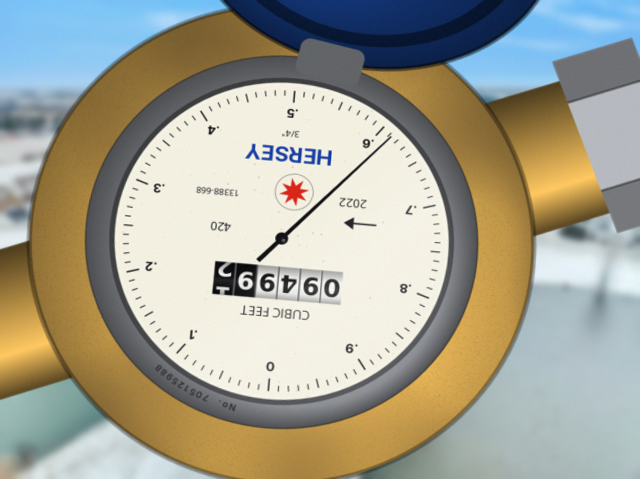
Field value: 94991.61 ft³
